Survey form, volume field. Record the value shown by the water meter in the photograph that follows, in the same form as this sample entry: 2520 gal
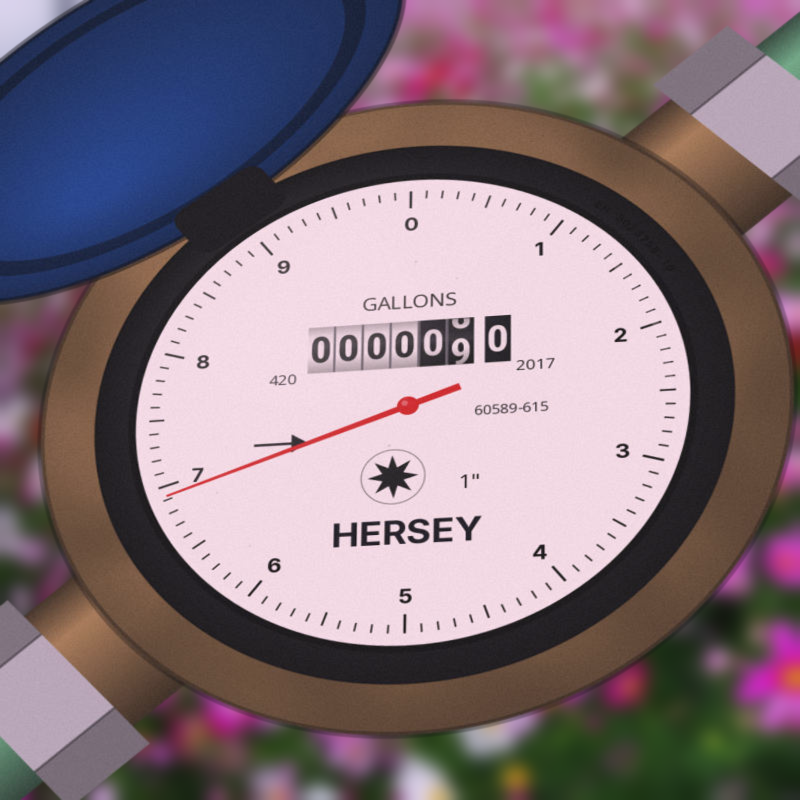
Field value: 86.9 gal
